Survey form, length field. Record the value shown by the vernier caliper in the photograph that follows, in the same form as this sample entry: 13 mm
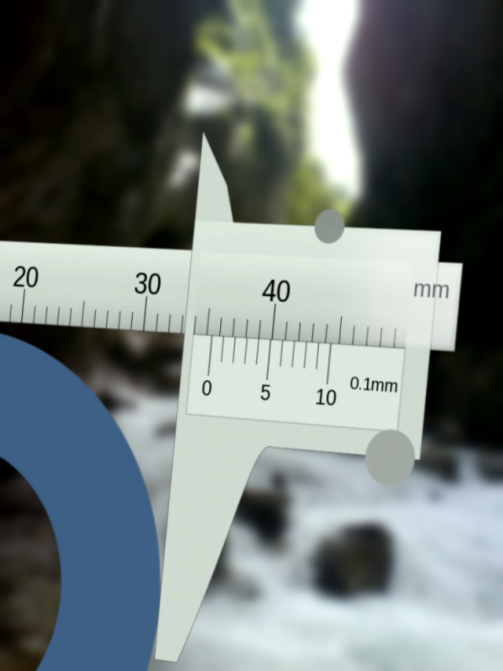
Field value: 35.4 mm
